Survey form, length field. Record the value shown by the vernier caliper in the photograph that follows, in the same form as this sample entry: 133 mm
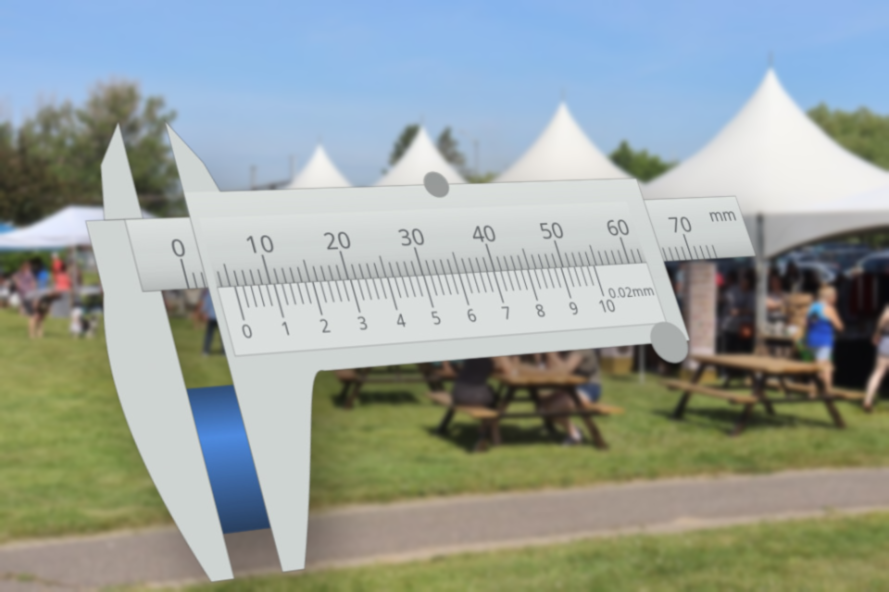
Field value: 5.6 mm
